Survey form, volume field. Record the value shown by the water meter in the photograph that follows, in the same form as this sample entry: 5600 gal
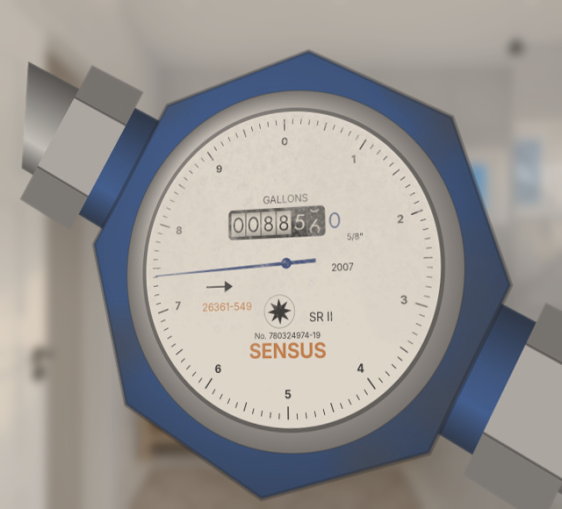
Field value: 88557.4 gal
